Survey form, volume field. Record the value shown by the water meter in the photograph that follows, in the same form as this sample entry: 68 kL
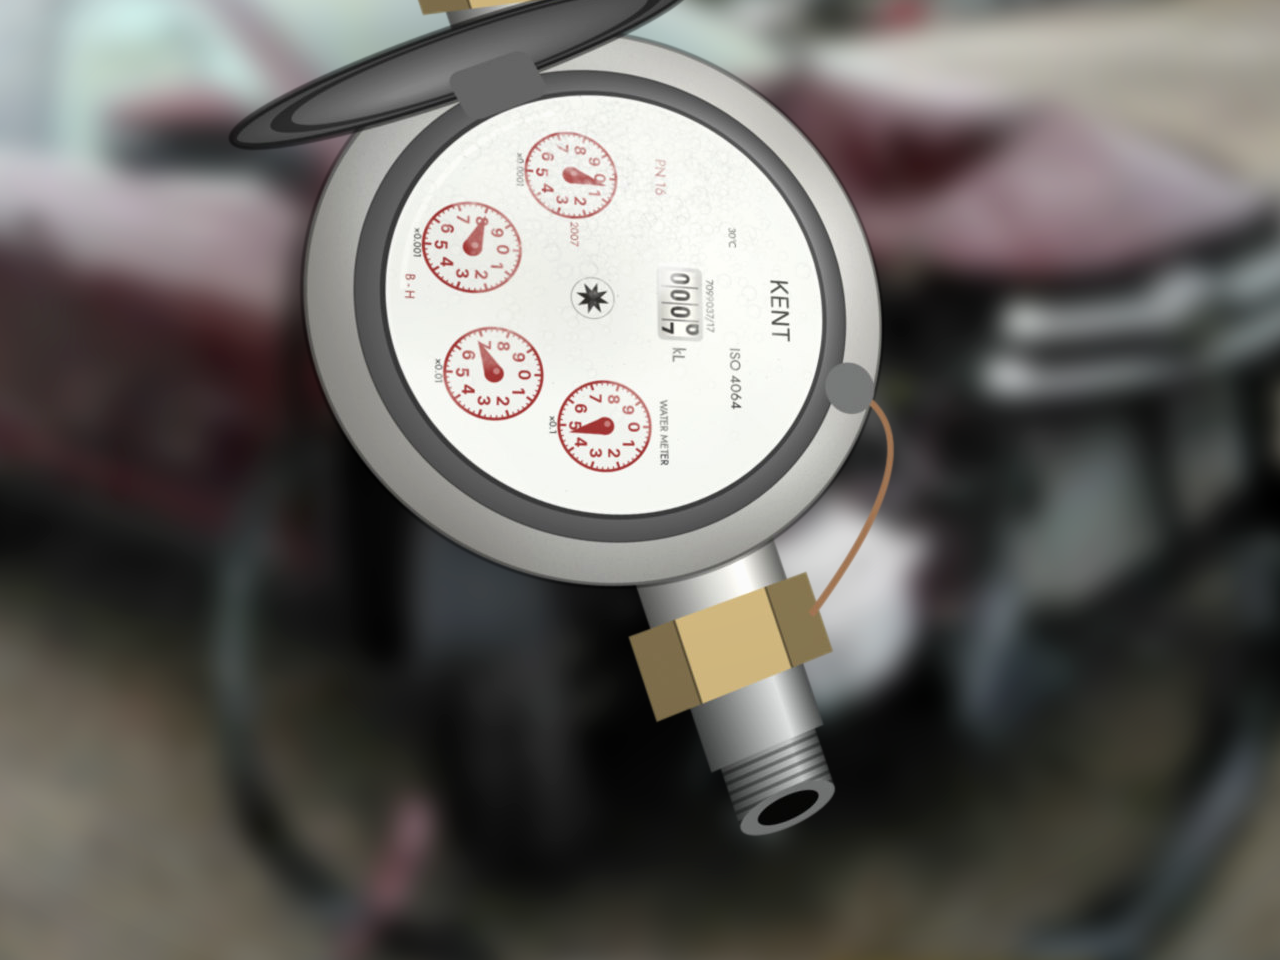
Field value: 6.4680 kL
